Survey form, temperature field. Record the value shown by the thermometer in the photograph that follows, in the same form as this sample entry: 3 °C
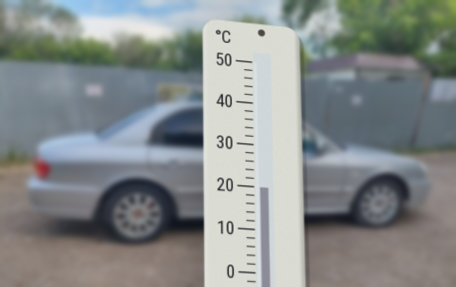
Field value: 20 °C
